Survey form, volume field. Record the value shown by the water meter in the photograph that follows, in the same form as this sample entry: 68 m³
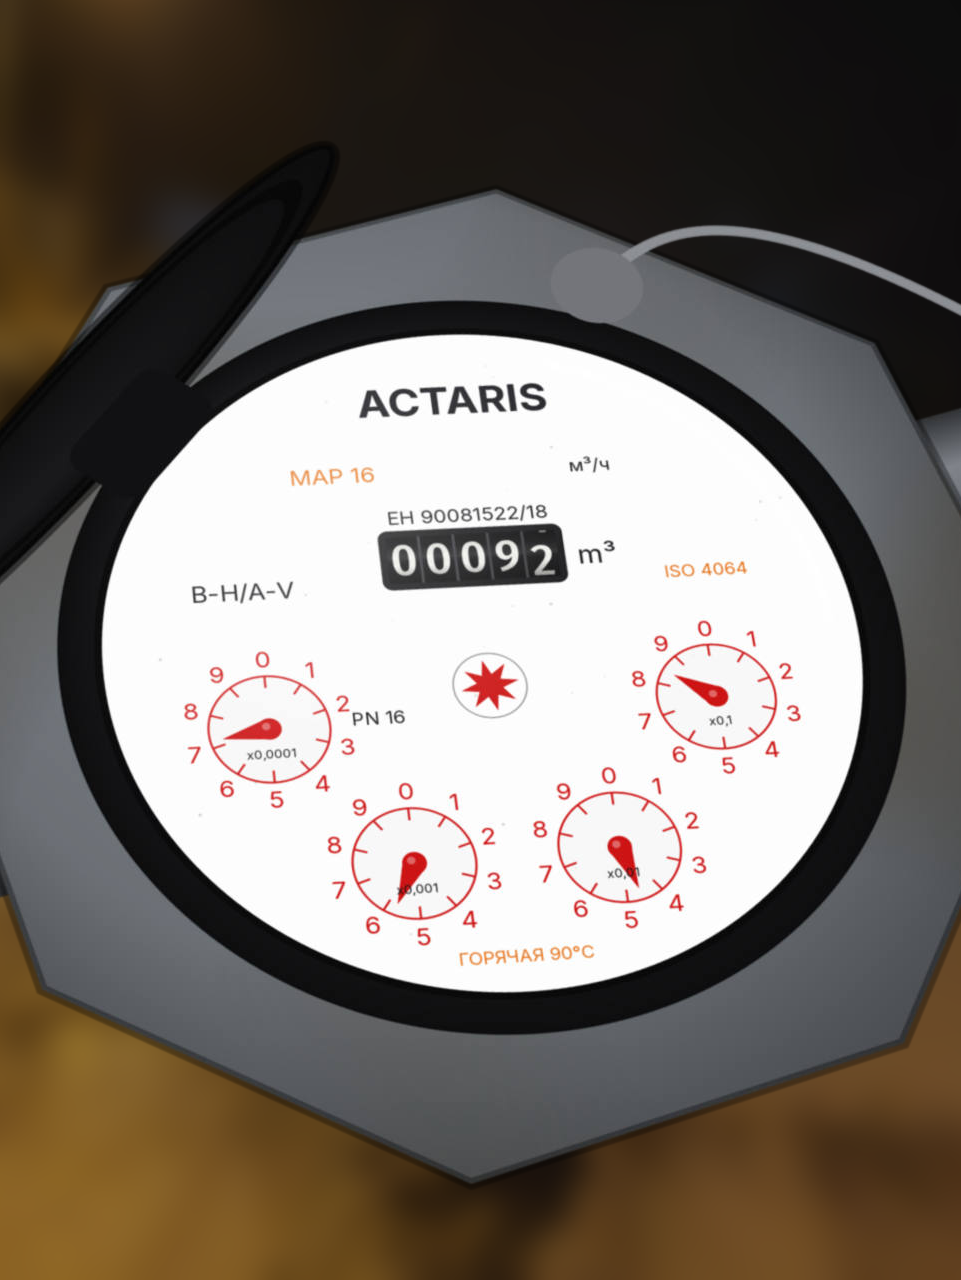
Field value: 91.8457 m³
